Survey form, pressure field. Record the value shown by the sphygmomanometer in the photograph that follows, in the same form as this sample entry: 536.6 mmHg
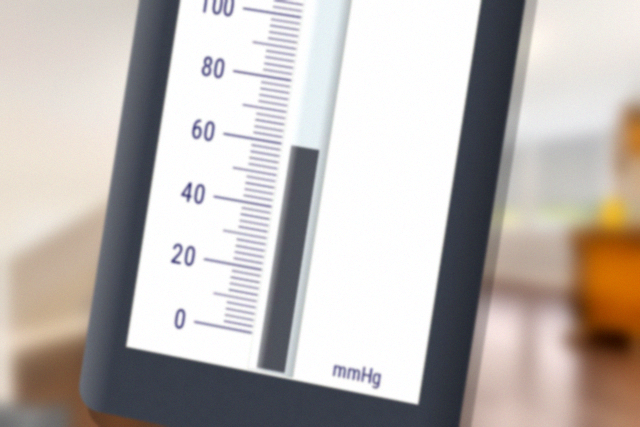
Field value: 60 mmHg
